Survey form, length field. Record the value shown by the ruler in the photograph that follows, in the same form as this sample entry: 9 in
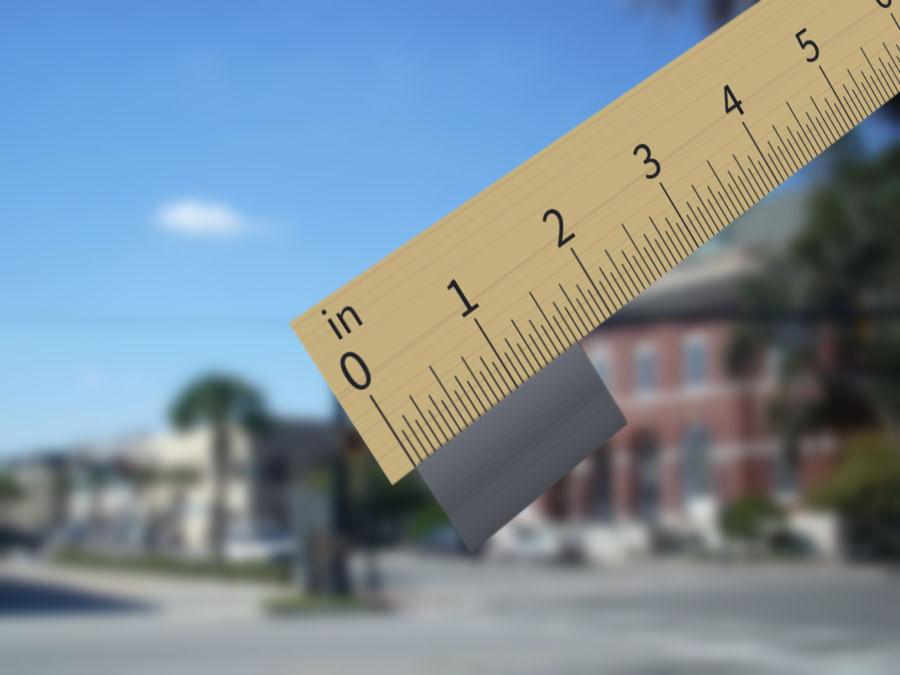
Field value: 1.625 in
